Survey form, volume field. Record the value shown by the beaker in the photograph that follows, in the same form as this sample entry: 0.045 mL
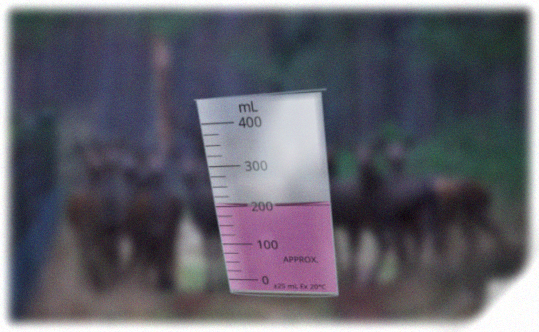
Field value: 200 mL
